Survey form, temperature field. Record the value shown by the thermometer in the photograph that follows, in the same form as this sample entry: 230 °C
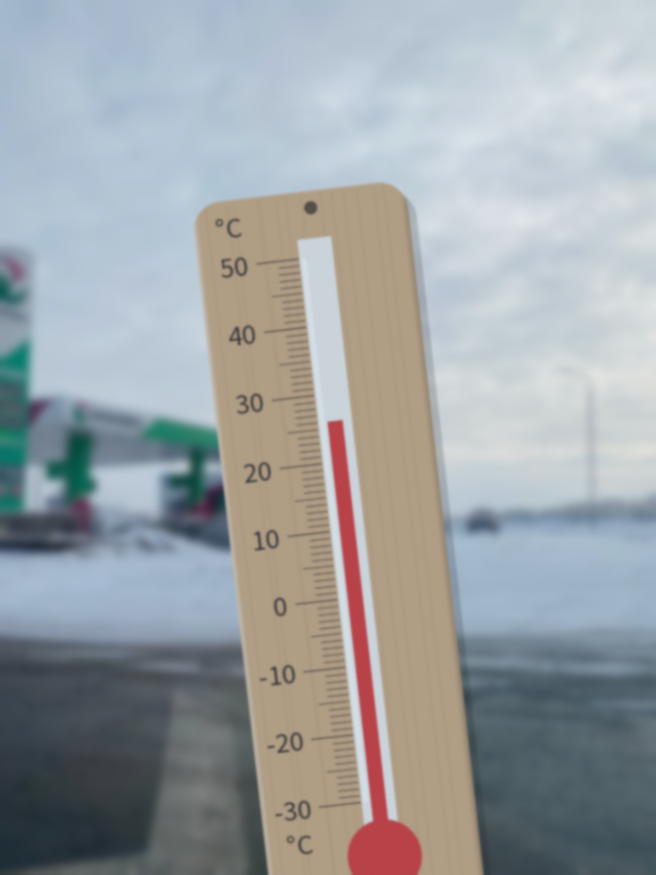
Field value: 26 °C
